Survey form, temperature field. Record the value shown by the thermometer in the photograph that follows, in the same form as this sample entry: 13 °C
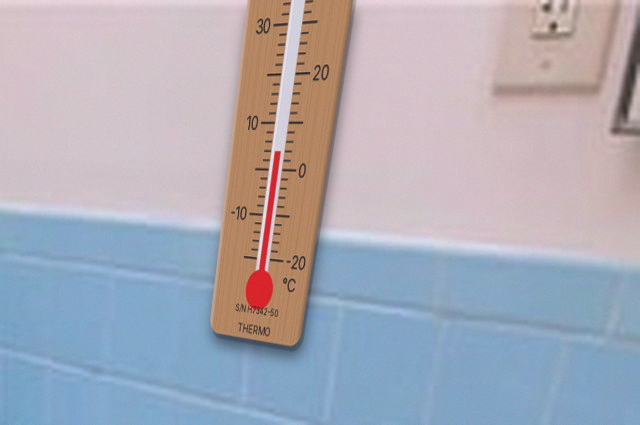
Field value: 4 °C
